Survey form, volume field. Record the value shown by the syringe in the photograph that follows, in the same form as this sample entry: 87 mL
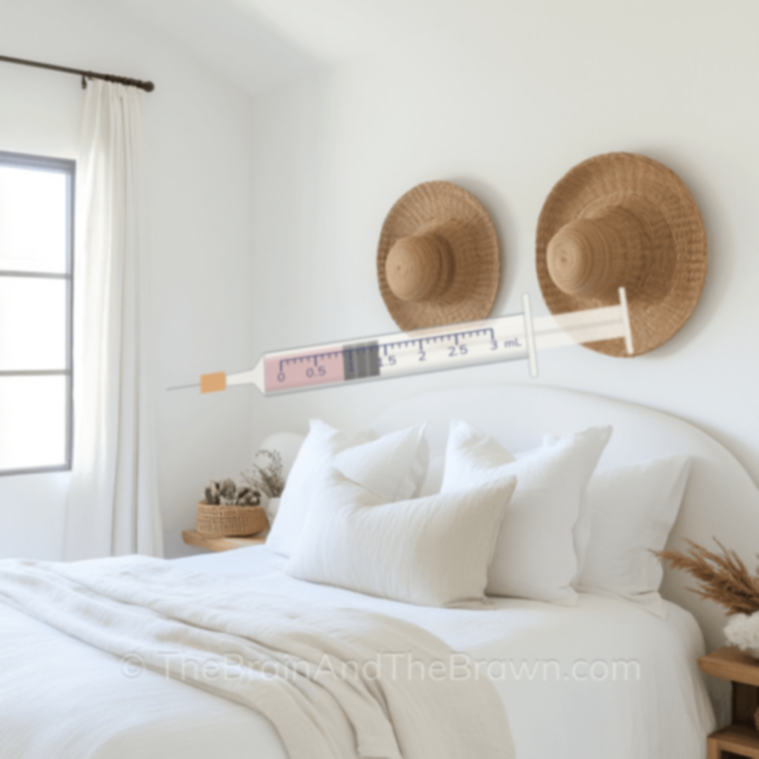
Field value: 0.9 mL
